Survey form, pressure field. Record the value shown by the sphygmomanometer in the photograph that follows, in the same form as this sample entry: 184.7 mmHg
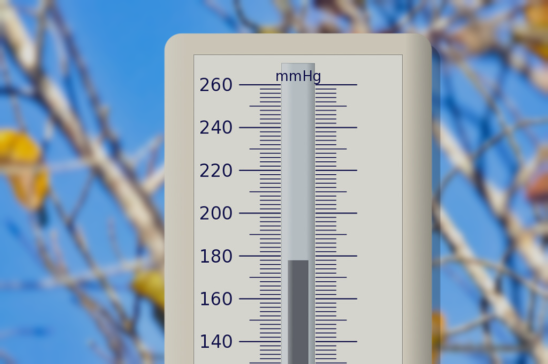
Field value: 178 mmHg
